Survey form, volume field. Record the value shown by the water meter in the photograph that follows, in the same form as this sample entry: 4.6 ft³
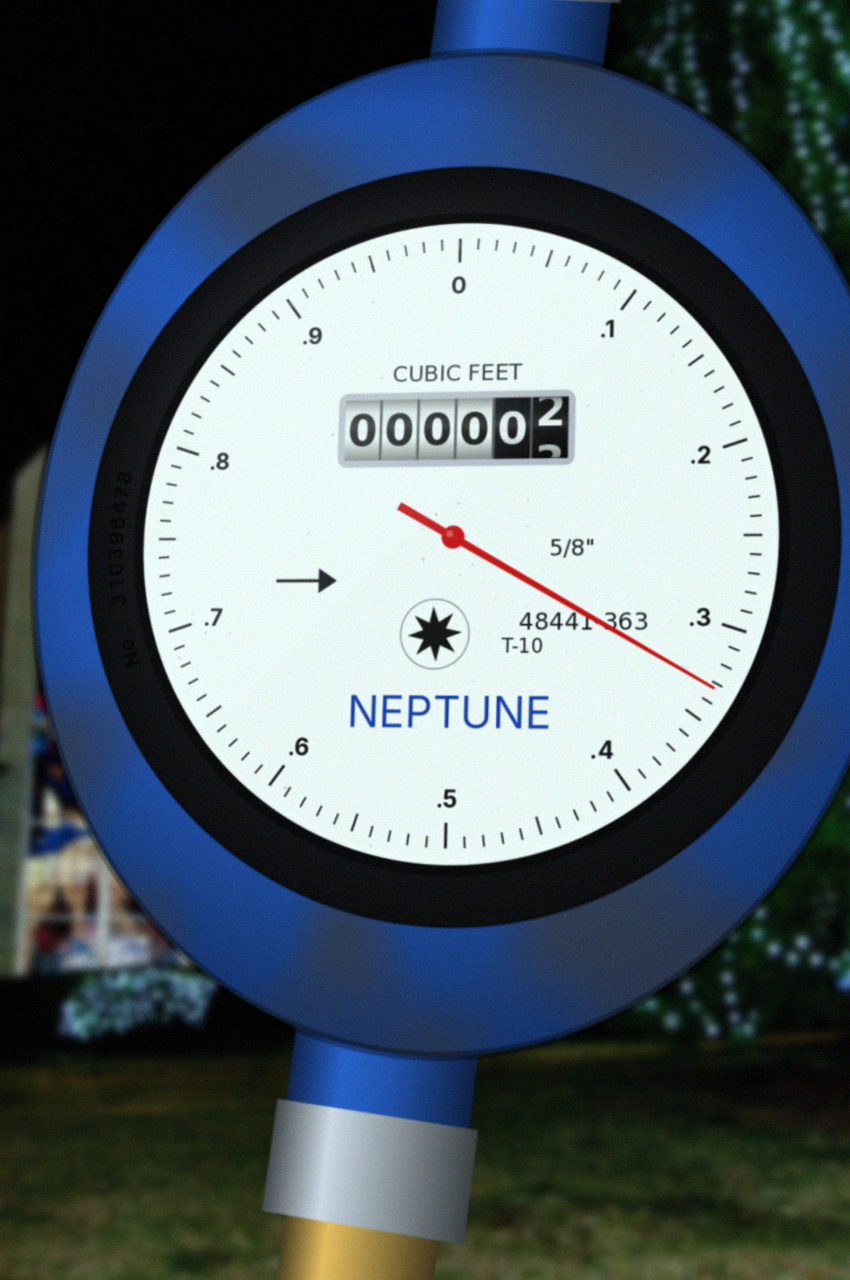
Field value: 2.33 ft³
